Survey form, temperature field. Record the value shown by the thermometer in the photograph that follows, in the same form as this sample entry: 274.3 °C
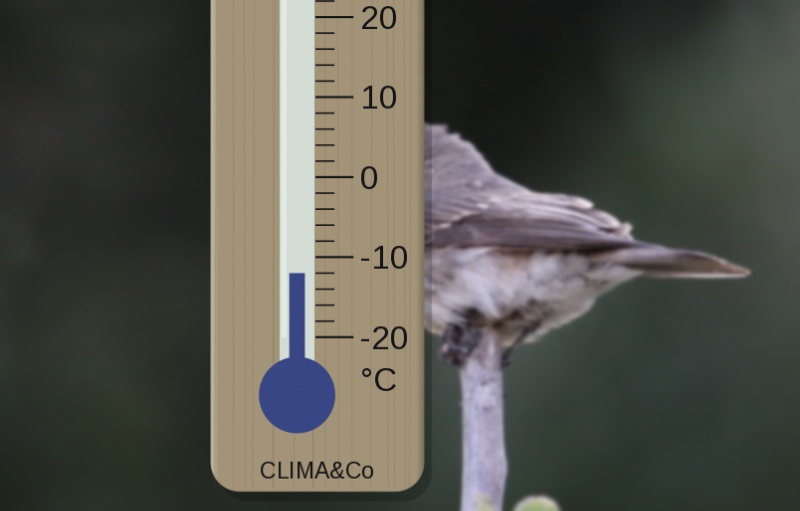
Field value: -12 °C
